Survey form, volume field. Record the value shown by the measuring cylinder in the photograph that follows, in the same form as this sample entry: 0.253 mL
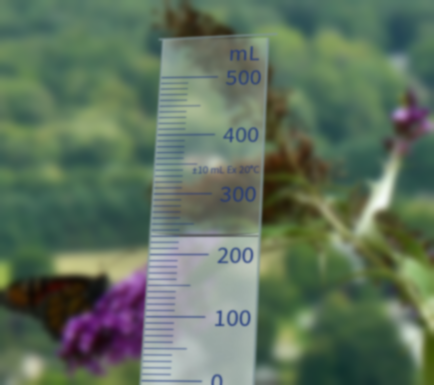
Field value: 230 mL
